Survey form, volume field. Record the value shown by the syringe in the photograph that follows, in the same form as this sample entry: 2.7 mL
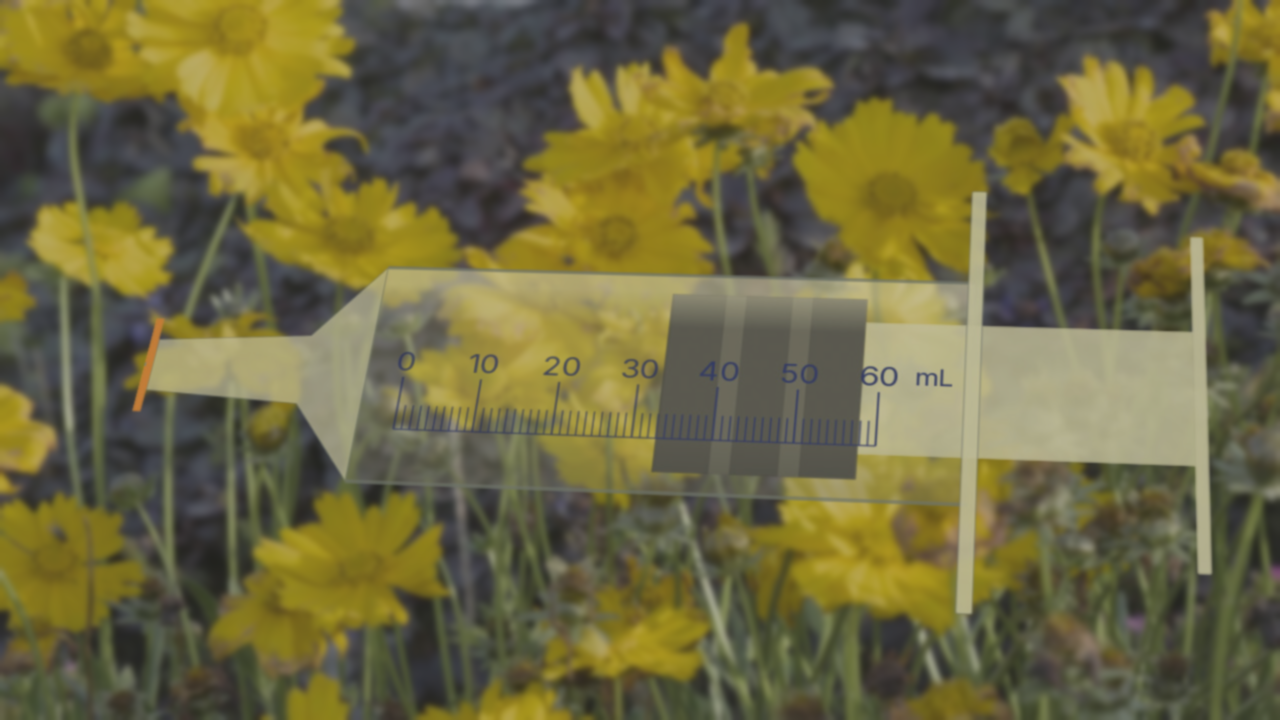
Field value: 33 mL
